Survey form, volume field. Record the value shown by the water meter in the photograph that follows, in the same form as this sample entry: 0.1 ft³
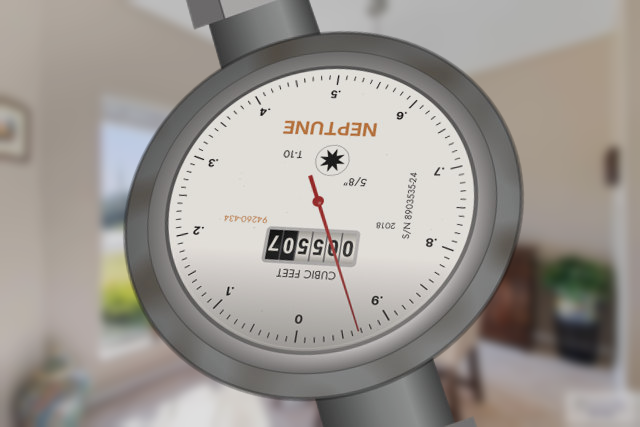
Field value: 5506.93 ft³
